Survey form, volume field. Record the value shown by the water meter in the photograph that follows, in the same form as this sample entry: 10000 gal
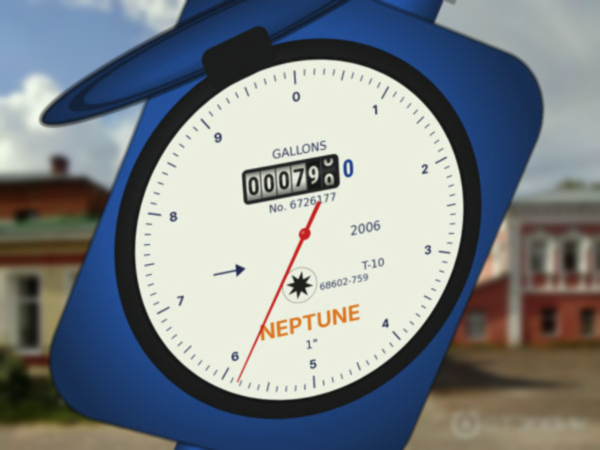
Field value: 7985.8 gal
